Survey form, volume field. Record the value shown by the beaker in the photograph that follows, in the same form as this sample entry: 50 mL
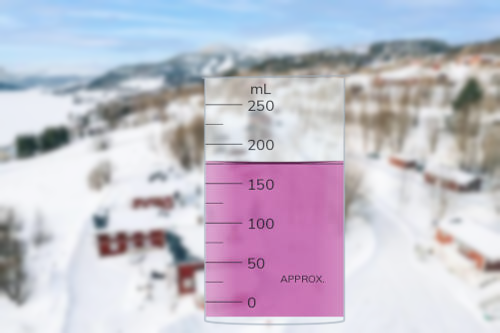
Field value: 175 mL
